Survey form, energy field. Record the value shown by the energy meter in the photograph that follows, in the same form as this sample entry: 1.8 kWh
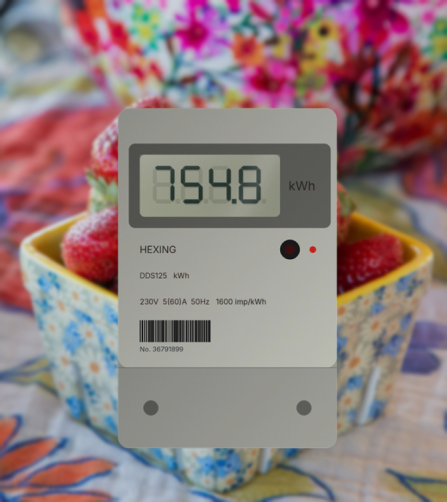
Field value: 754.8 kWh
